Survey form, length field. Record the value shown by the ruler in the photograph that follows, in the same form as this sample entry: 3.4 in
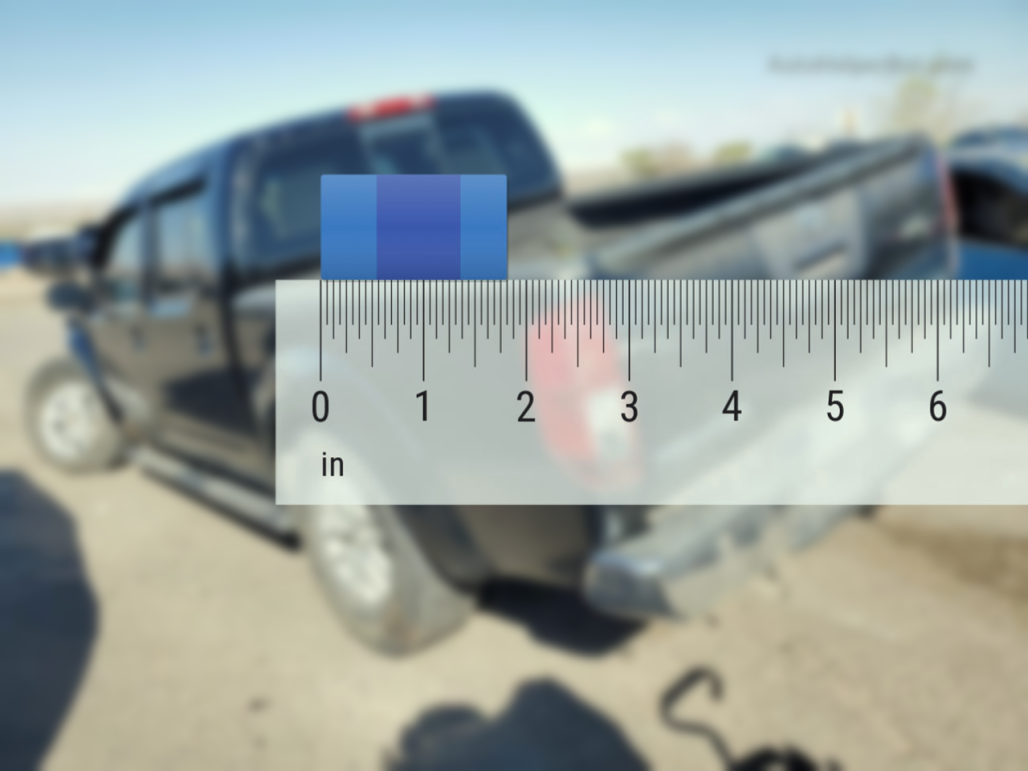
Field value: 1.8125 in
